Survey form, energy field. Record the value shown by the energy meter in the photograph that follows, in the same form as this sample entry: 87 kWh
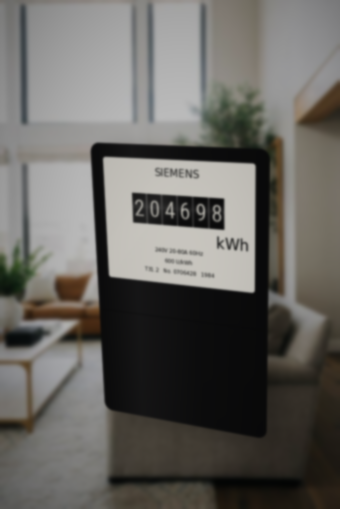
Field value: 204698 kWh
